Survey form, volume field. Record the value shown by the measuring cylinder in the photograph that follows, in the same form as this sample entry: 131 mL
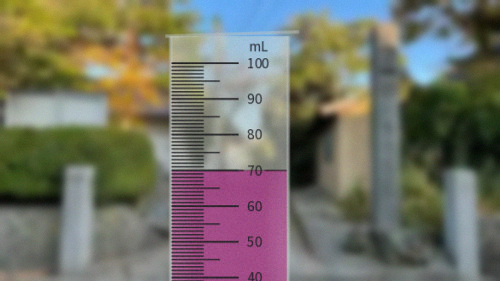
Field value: 70 mL
